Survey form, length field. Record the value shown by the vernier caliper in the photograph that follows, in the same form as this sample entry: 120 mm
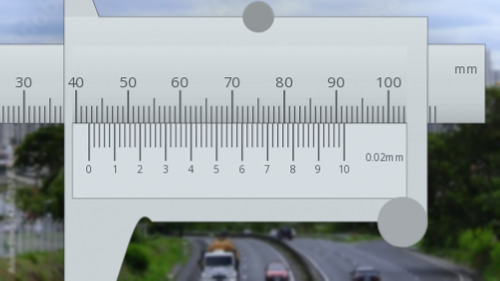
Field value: 42.5 mm
